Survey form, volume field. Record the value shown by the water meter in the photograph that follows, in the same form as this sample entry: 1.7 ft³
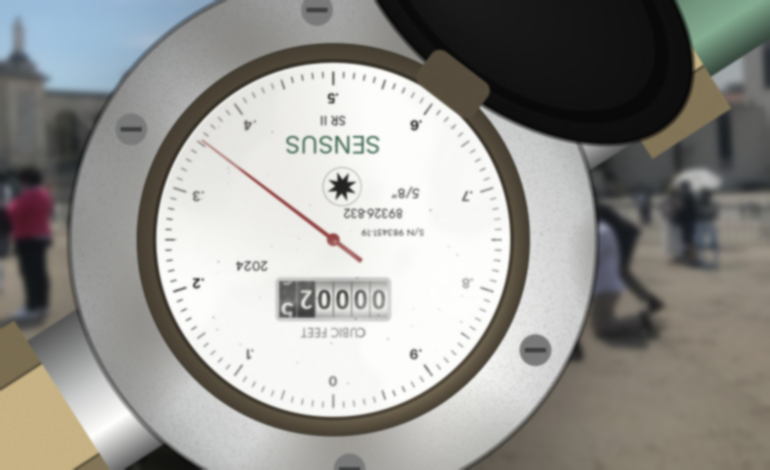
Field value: 25.35 ft³
